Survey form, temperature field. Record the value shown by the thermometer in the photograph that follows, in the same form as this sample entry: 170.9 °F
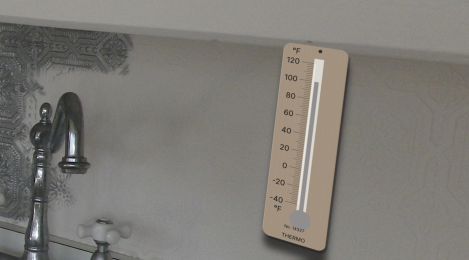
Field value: 100 °F
